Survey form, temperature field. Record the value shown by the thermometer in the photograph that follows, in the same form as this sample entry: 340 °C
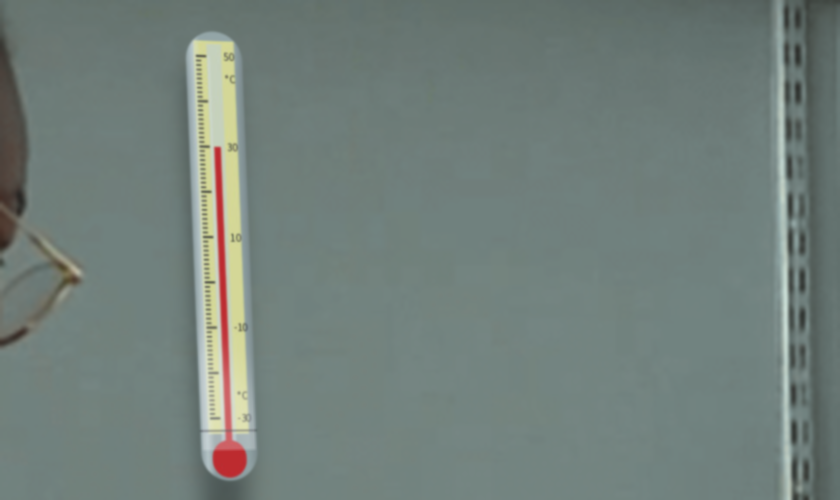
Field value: 30 °C
